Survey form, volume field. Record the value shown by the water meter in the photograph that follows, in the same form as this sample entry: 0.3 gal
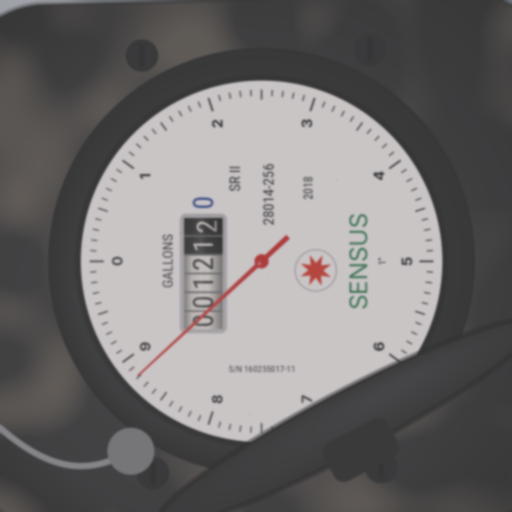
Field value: 12118.8 gal
